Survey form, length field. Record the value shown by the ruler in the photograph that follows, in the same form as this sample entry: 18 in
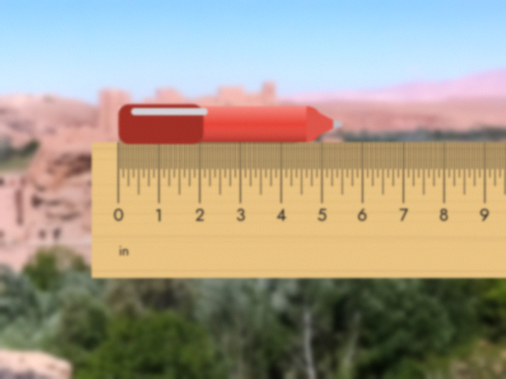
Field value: 5.5 in
